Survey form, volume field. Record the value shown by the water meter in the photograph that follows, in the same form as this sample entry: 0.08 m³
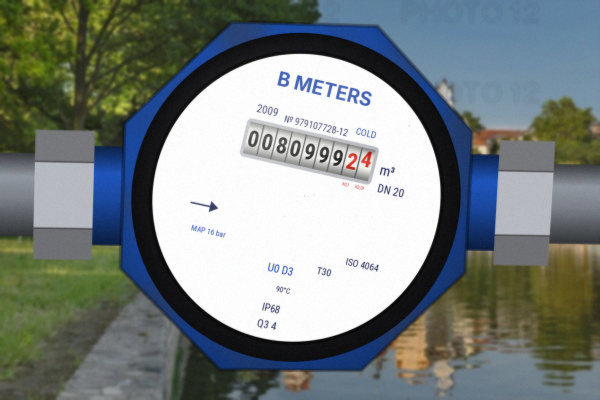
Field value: 80999.24 m³
